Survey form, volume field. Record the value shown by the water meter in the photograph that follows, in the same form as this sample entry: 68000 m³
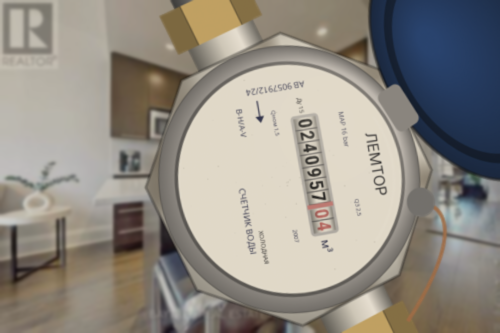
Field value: 240957.04 m³
